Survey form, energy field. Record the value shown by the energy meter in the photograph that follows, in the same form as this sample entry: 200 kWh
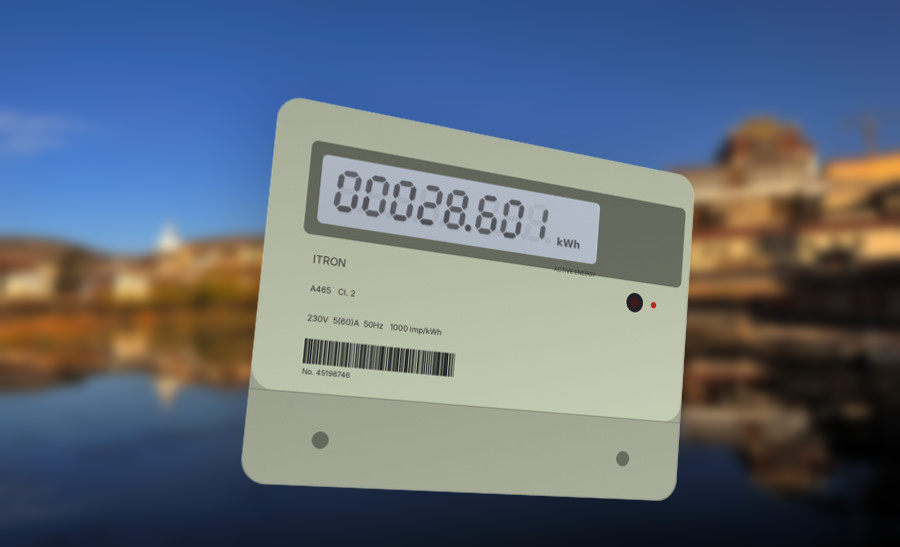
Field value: 28.601 kWh
